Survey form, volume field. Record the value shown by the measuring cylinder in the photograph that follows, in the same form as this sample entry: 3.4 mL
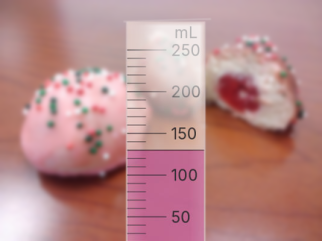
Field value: 130 mL
